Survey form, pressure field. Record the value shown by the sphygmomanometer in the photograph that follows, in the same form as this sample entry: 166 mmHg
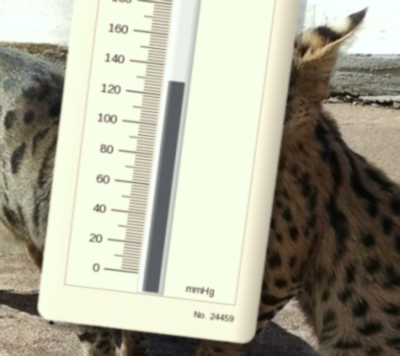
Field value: 130 mmHg
